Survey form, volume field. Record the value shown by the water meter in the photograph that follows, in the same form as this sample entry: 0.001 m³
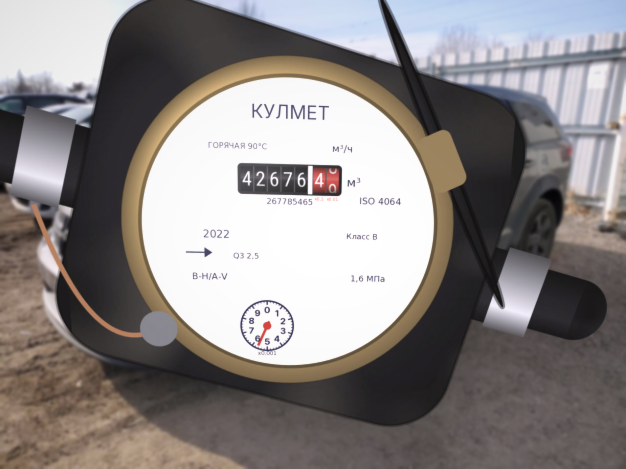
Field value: 42676.485 m³
